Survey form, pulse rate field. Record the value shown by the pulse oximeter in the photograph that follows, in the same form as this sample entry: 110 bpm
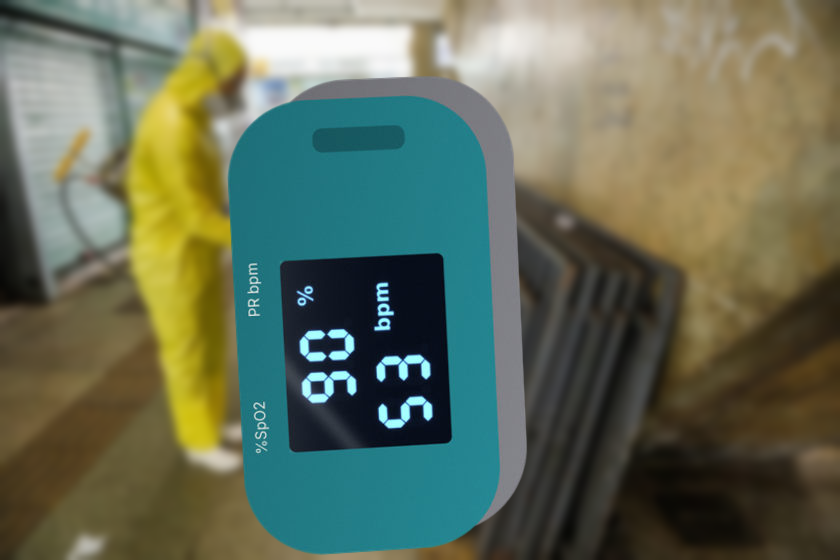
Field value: 53 bpm
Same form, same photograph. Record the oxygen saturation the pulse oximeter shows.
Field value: 90 %
